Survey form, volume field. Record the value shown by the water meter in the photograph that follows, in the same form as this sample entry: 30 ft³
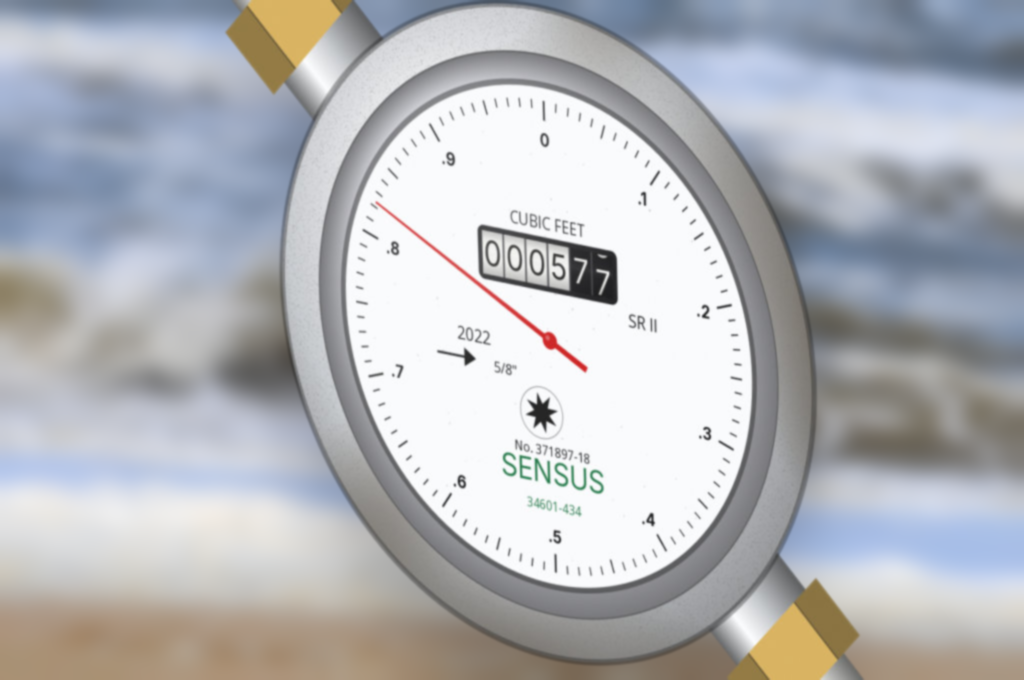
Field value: 576.82 ft³
